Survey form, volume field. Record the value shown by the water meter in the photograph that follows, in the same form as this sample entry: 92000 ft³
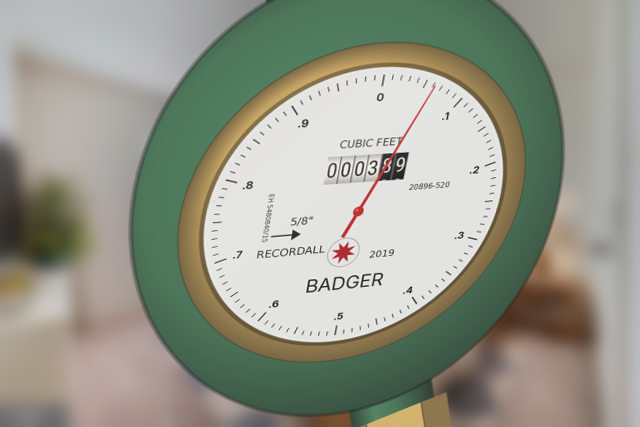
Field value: 389.06 ft³
